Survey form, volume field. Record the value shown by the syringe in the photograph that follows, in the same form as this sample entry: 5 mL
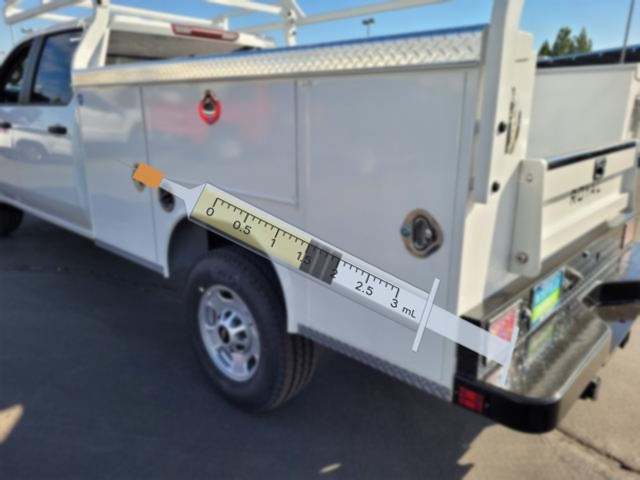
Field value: 1.5 mL
